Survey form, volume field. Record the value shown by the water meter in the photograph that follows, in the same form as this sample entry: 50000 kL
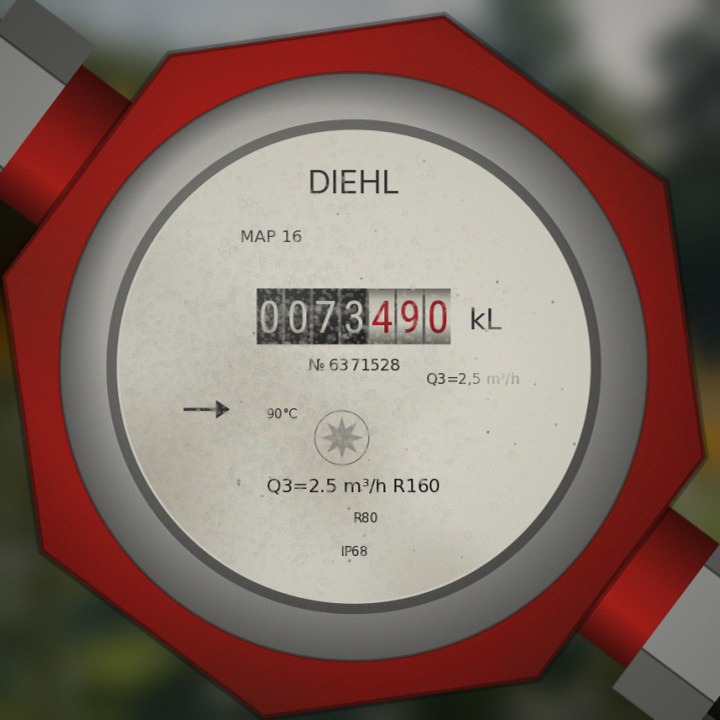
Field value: 73.490 kL
